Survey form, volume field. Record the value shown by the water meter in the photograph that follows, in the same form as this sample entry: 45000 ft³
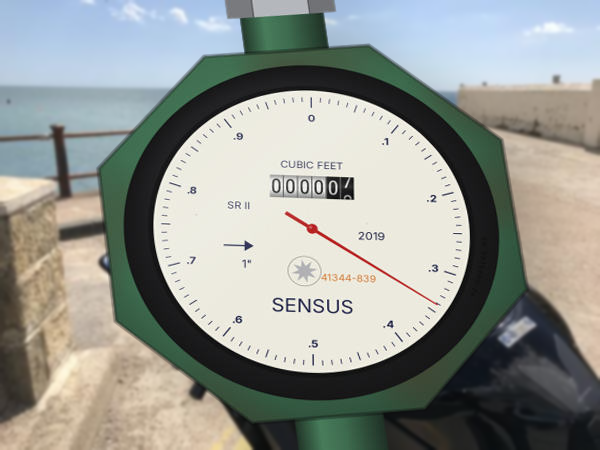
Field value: 7.34 ft³
